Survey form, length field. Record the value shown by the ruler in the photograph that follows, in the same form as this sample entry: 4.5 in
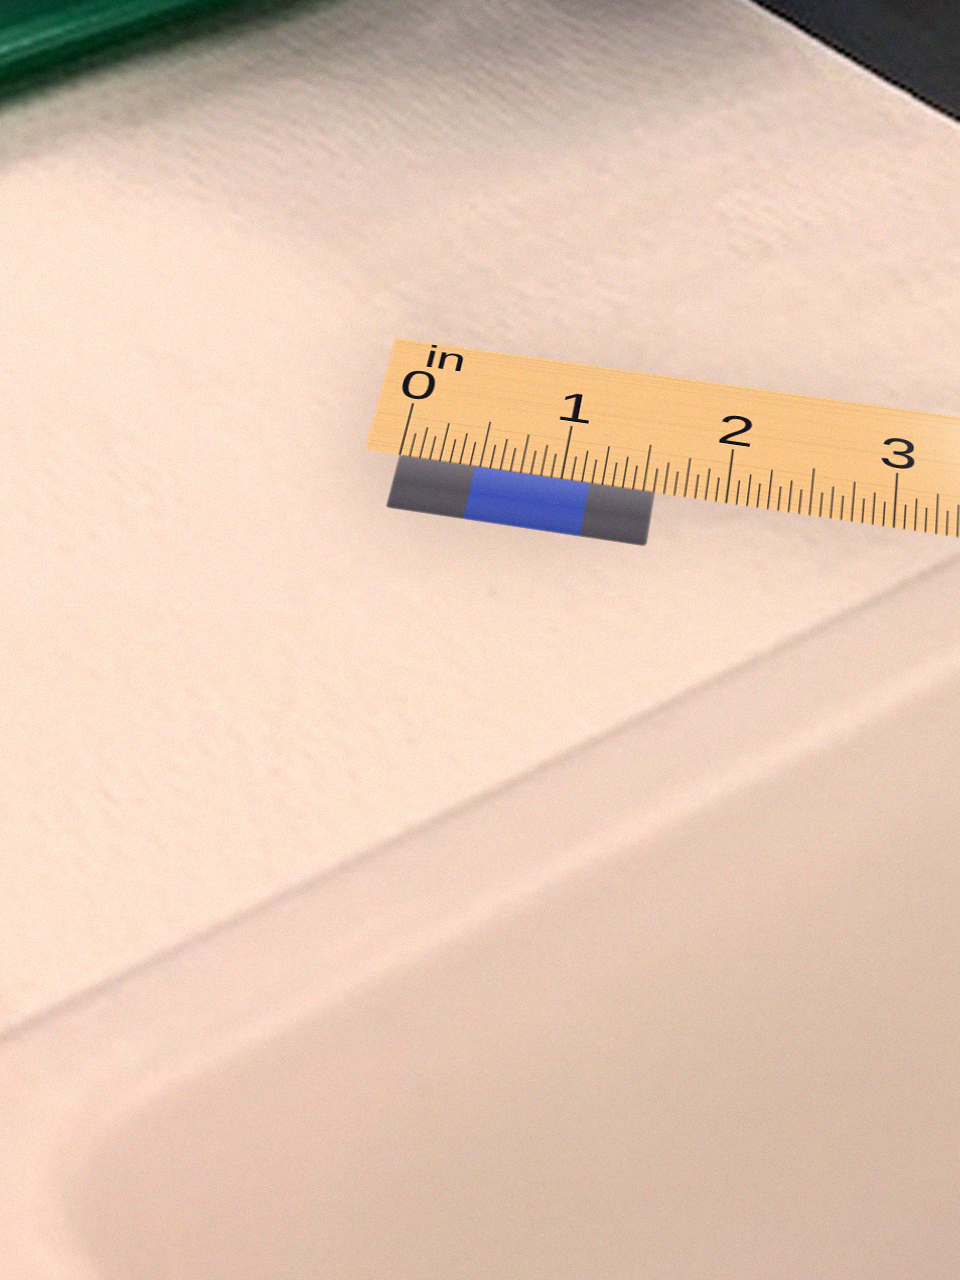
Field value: 1.5625 in
